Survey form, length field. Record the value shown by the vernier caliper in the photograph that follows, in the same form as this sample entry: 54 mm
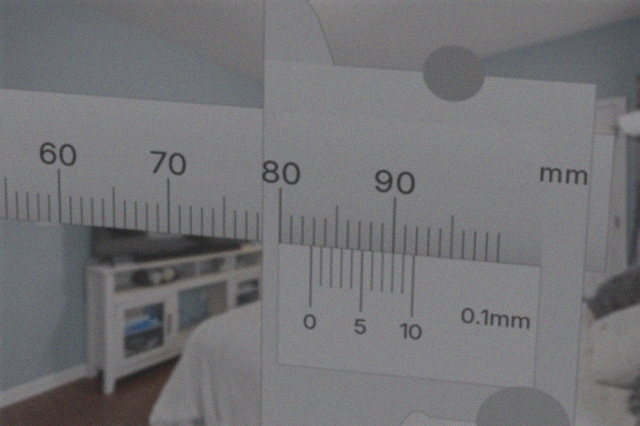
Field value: 82.8 mm
